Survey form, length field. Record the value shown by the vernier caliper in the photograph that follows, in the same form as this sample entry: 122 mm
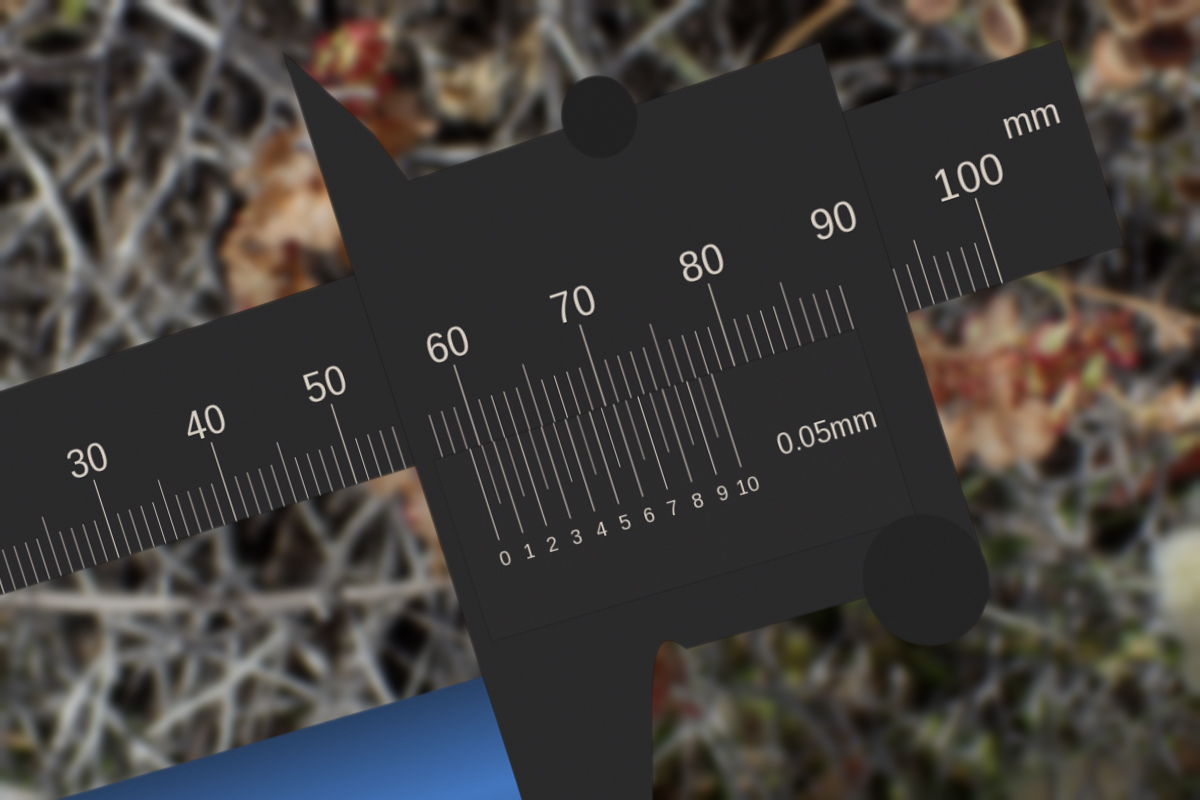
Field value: 59.2 mm
